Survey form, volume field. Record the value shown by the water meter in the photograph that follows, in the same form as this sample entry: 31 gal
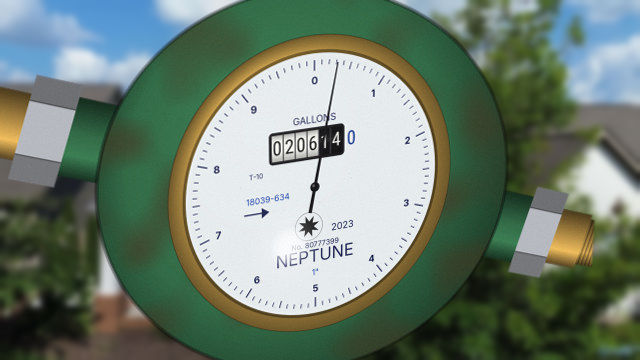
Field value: 206140.3 gal
